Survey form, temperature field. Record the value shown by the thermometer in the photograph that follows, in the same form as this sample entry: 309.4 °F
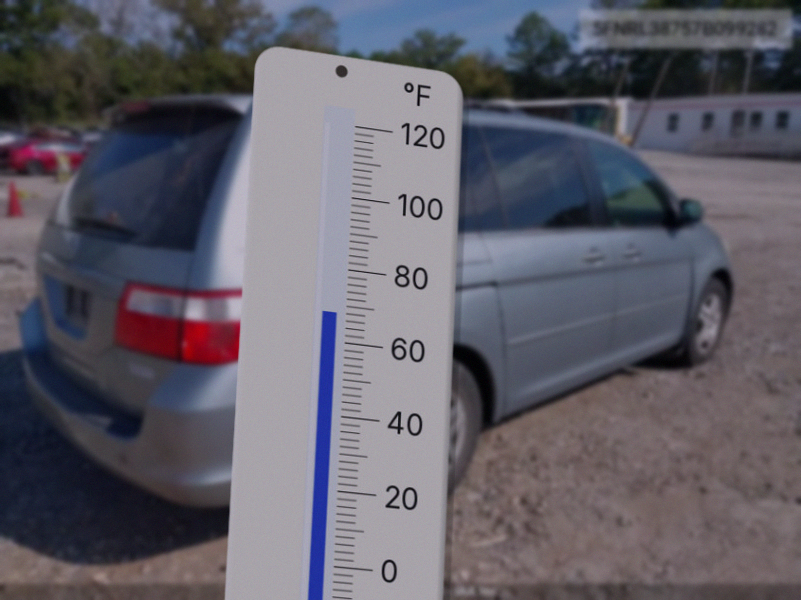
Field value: 68 °F
